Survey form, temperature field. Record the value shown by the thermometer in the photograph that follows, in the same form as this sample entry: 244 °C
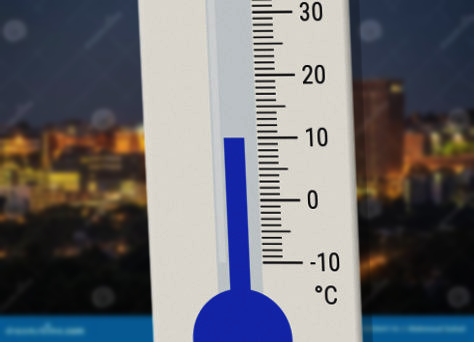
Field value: 10 °C
